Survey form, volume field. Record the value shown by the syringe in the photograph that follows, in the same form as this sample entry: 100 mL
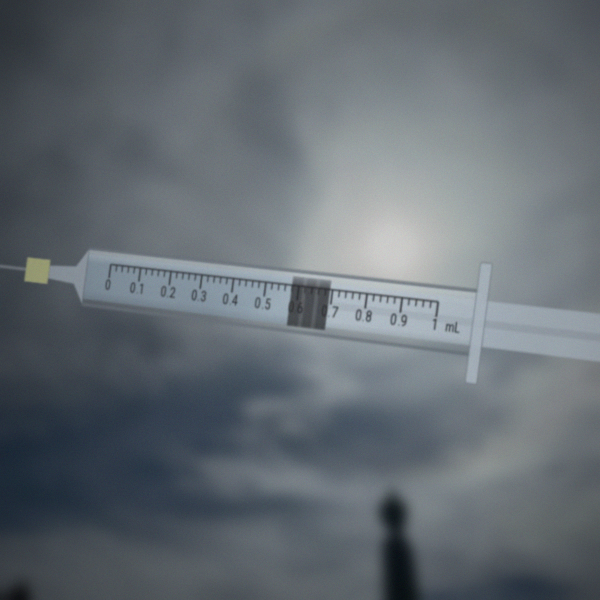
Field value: 0.58 mL
